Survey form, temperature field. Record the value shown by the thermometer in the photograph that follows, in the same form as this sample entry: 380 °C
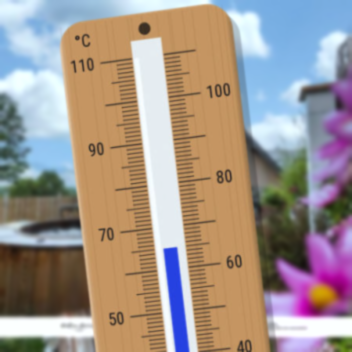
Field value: 65 °C
